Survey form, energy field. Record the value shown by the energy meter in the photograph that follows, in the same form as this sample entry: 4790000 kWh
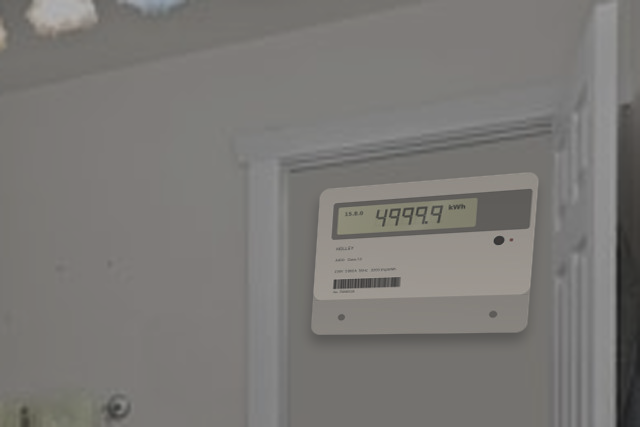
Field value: 4999.9 kWh
